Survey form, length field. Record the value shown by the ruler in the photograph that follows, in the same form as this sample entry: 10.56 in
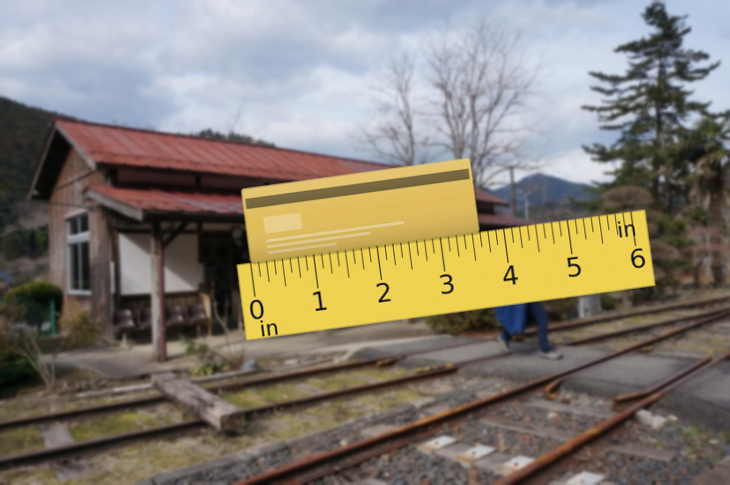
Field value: 3.625 in
